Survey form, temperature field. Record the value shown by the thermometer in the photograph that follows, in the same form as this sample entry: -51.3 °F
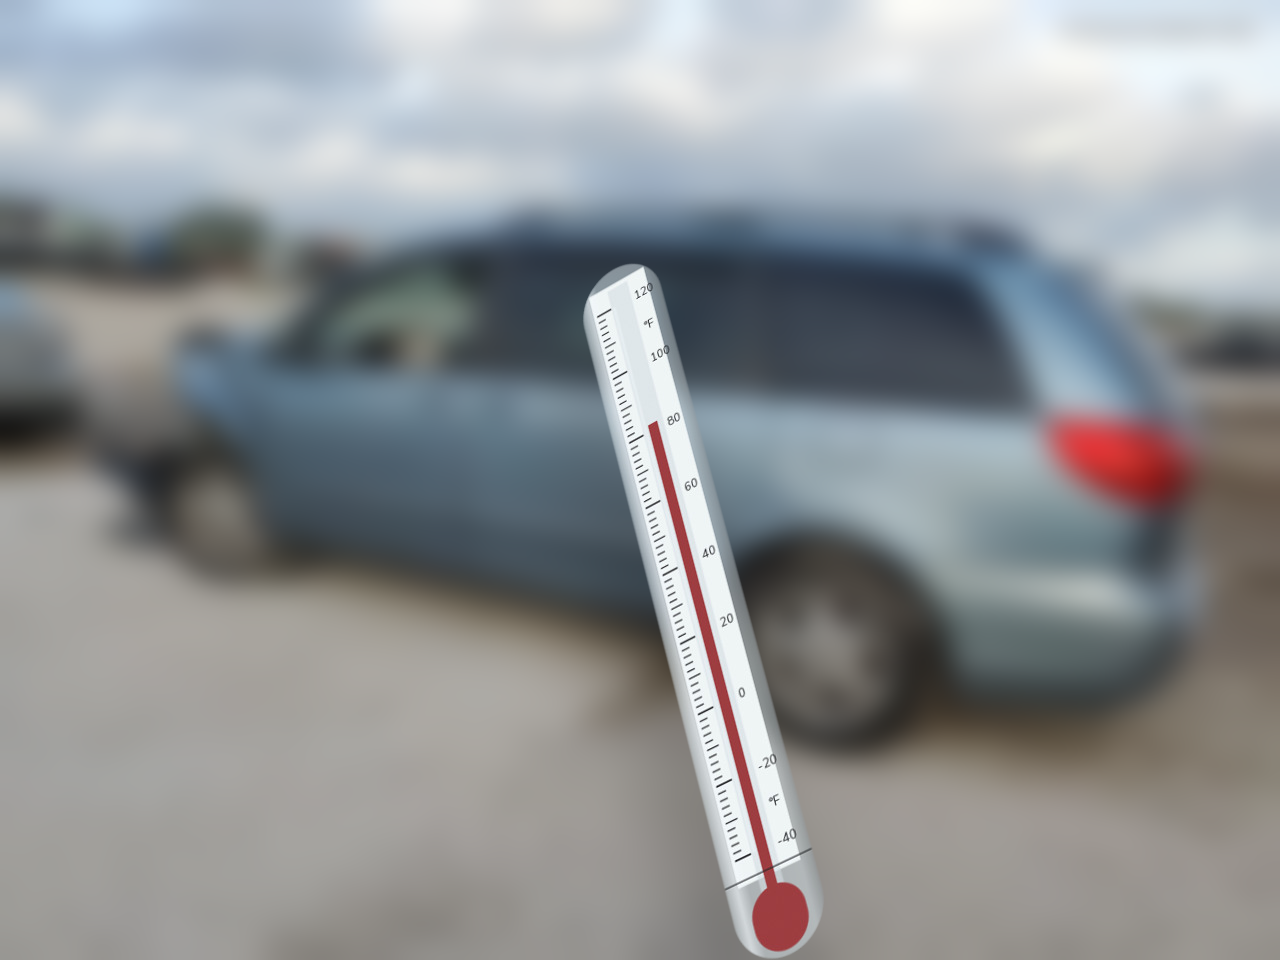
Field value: 82 °F
